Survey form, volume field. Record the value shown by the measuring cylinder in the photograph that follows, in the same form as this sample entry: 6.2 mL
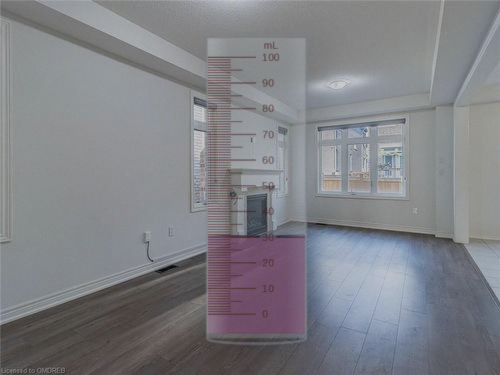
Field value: 30 mL
